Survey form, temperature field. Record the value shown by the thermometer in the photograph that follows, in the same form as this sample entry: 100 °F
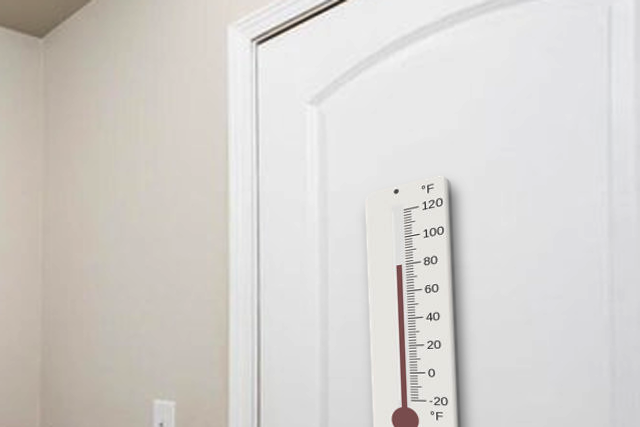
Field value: 80 °F
